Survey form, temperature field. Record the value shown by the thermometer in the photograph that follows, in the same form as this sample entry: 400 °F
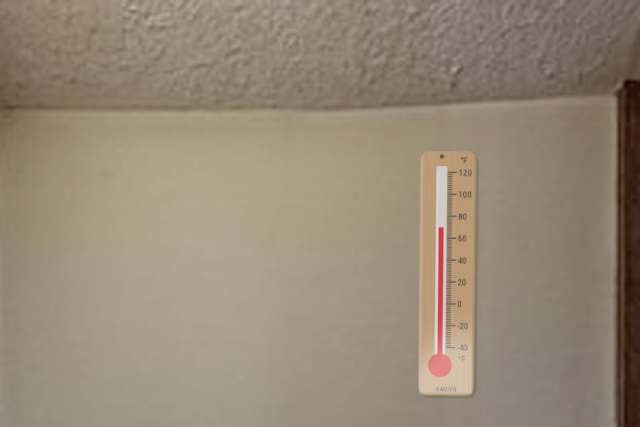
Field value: 70 °F
